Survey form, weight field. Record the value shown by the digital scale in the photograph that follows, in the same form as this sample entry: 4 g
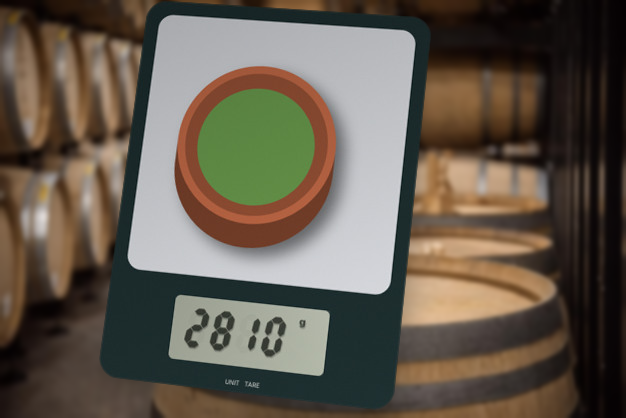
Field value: 2810 g
